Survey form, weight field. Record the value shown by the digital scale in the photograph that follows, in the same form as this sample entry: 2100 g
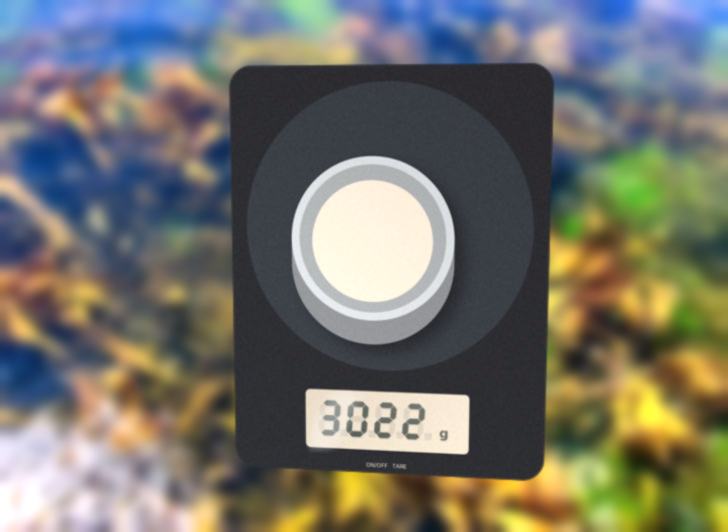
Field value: 3022 g
